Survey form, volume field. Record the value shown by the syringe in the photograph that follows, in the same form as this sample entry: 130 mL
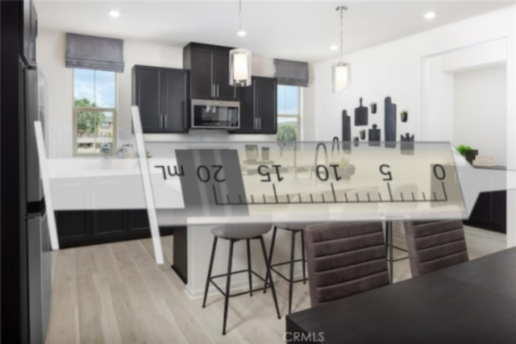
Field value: 17.5 mL
